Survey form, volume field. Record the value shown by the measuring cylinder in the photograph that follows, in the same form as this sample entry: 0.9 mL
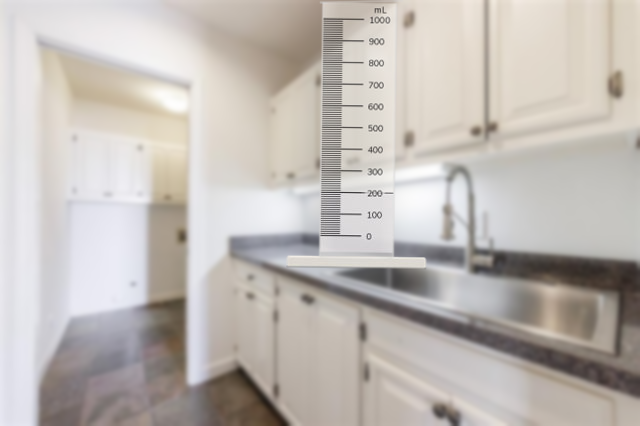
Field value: 200 mL
